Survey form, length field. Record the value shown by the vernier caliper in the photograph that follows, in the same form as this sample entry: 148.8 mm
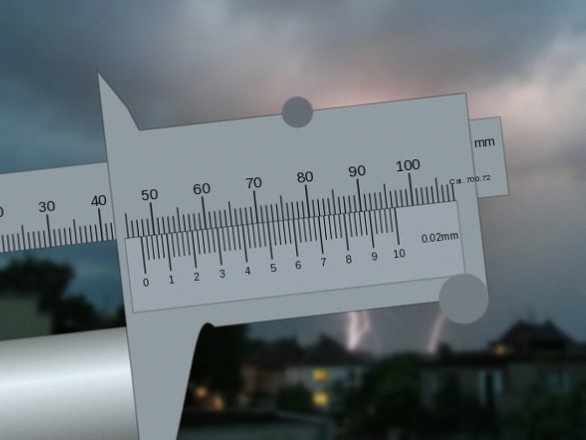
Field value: 47.5 mm
